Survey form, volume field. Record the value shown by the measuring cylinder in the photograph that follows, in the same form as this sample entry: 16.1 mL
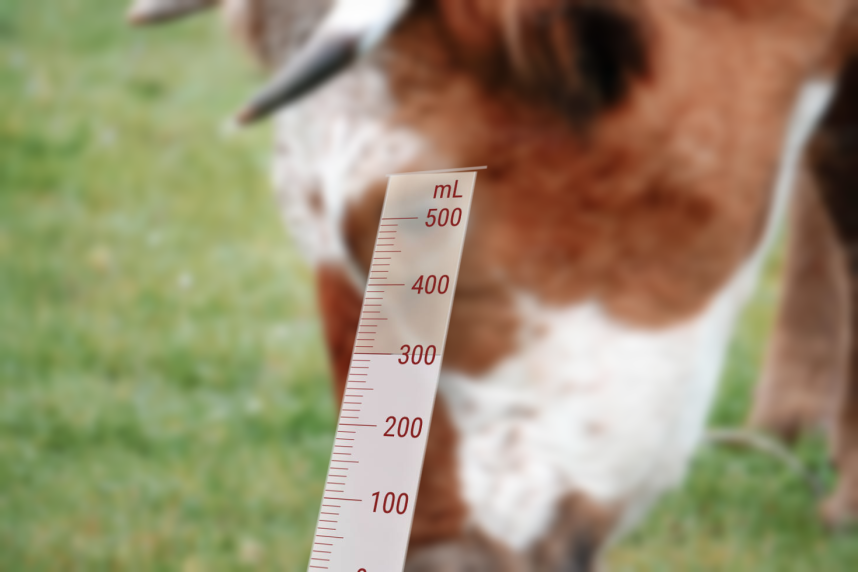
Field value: 300 mL
